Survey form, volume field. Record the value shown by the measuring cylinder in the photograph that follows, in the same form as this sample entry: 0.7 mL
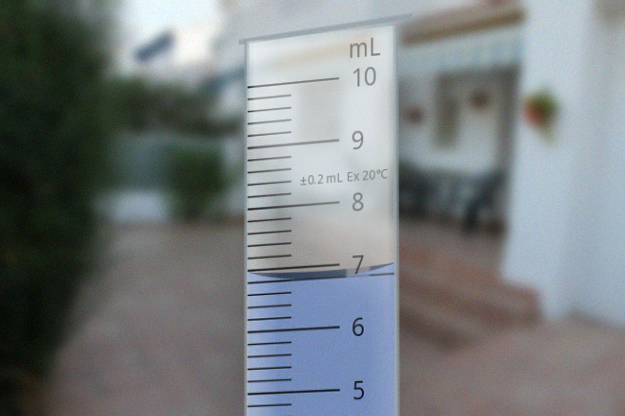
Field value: 6.8 mL
